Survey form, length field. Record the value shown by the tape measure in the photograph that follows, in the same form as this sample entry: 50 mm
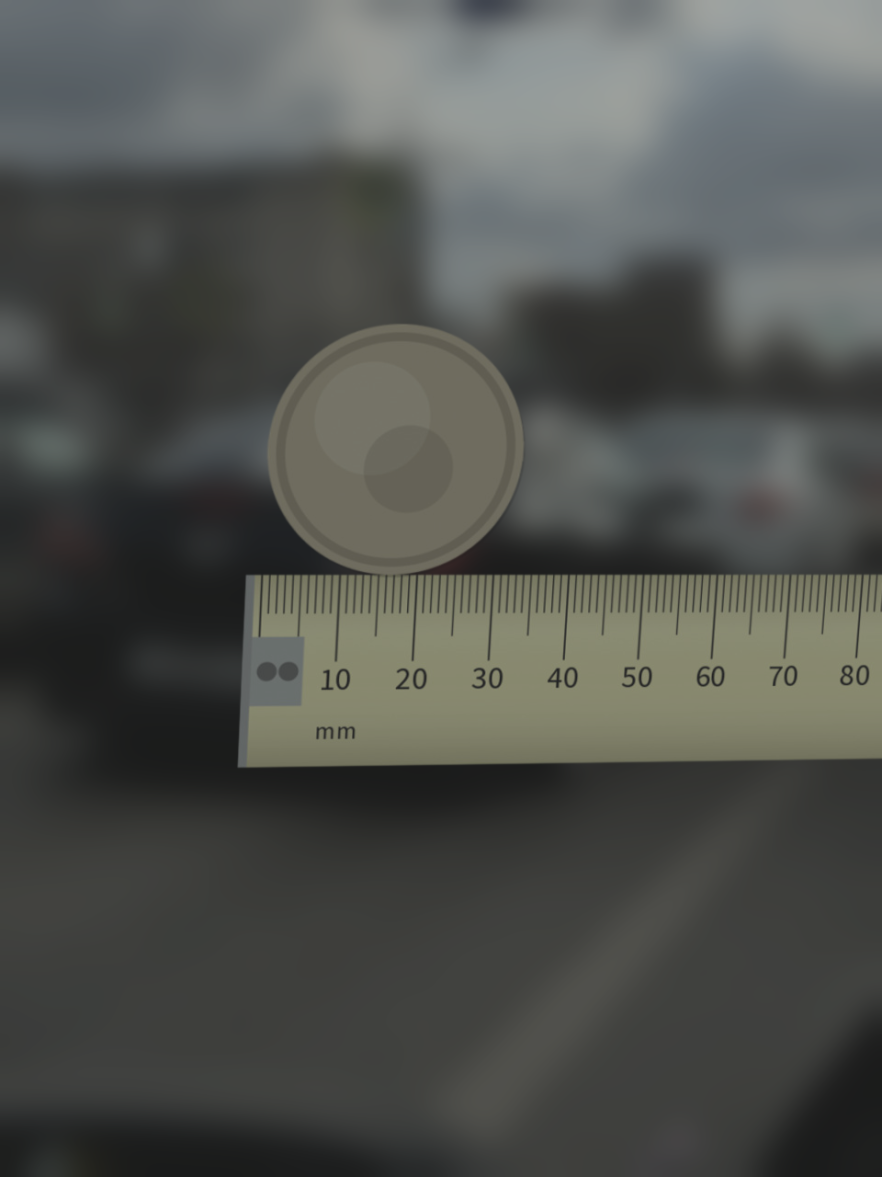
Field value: 33 mm
